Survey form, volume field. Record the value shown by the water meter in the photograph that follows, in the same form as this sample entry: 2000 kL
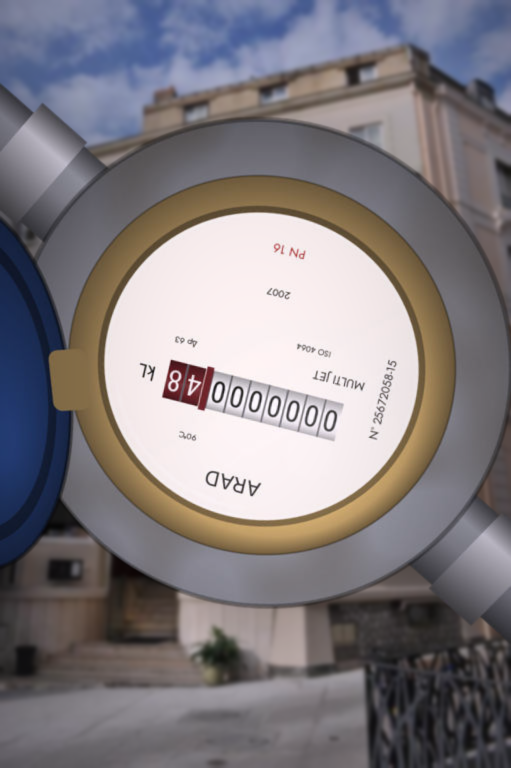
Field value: 0.48 kL
